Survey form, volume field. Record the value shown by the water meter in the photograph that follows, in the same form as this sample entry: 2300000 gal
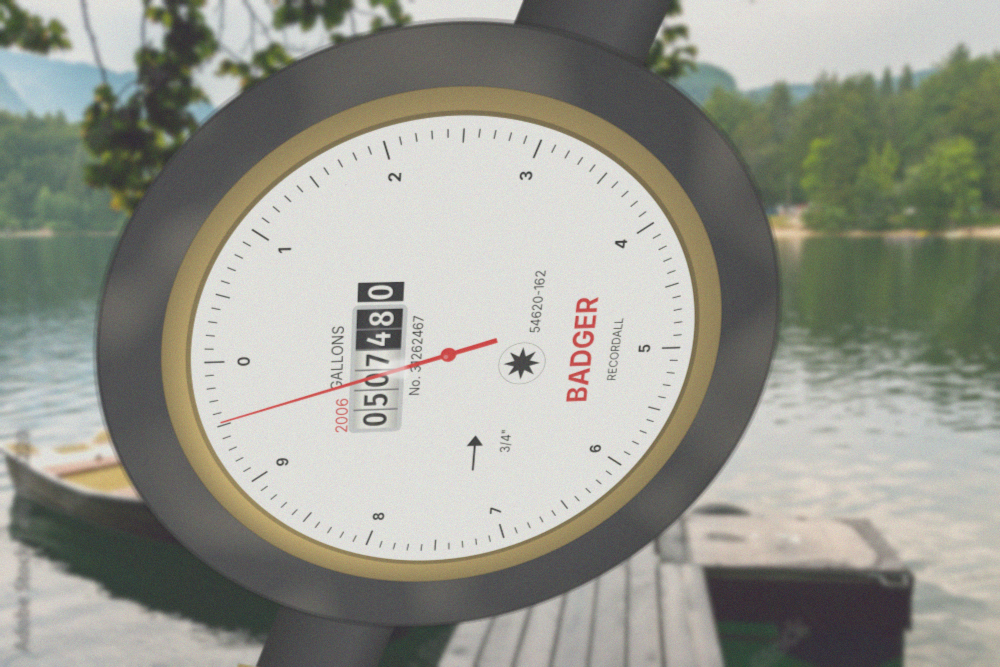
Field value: 507479.5 gal
